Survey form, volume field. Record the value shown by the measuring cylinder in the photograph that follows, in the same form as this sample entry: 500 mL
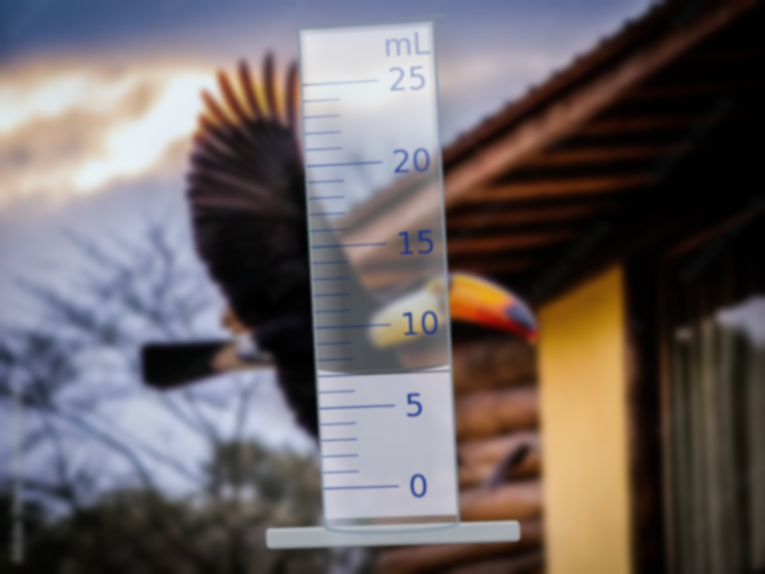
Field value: 7 mL
